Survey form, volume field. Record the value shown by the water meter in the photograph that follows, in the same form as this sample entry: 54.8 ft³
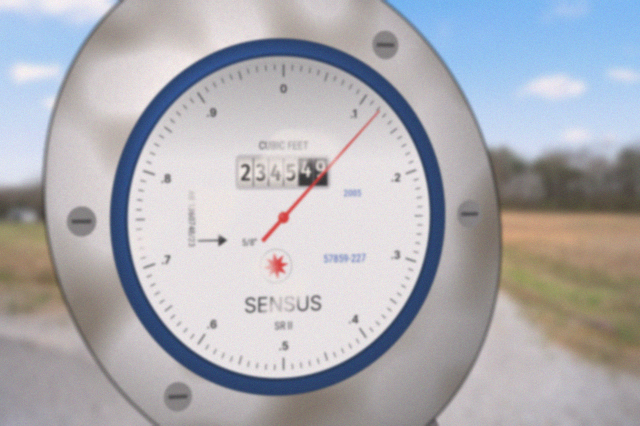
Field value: 234549.12 ft³
